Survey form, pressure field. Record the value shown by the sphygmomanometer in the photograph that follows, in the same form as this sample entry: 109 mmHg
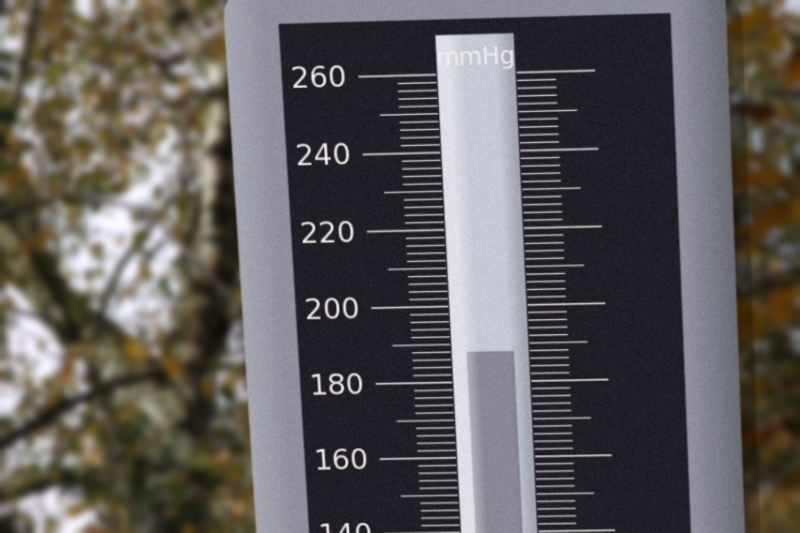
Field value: 188 mmHg
